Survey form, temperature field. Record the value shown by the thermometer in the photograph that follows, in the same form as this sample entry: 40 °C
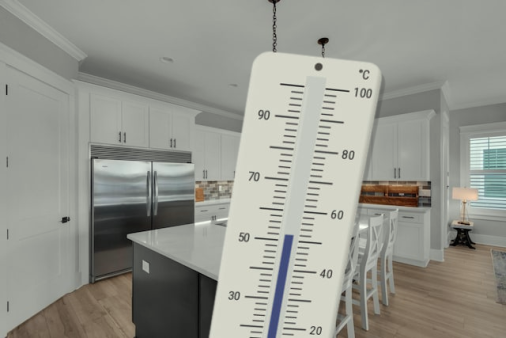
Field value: 52 °C
